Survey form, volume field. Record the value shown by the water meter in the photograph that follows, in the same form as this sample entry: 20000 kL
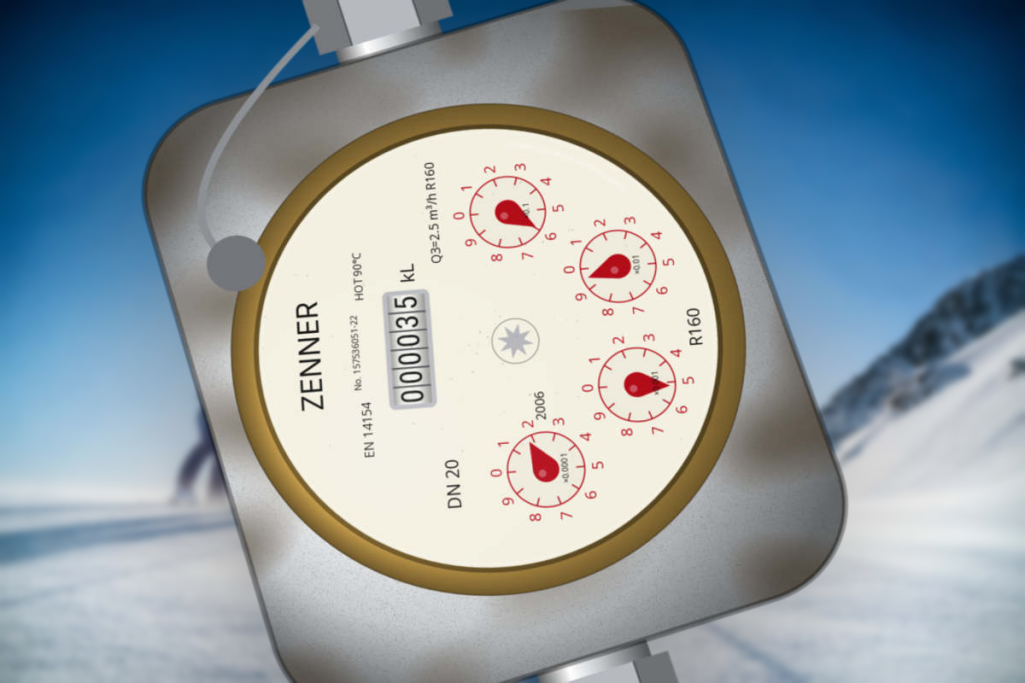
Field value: 35.5951 kL
